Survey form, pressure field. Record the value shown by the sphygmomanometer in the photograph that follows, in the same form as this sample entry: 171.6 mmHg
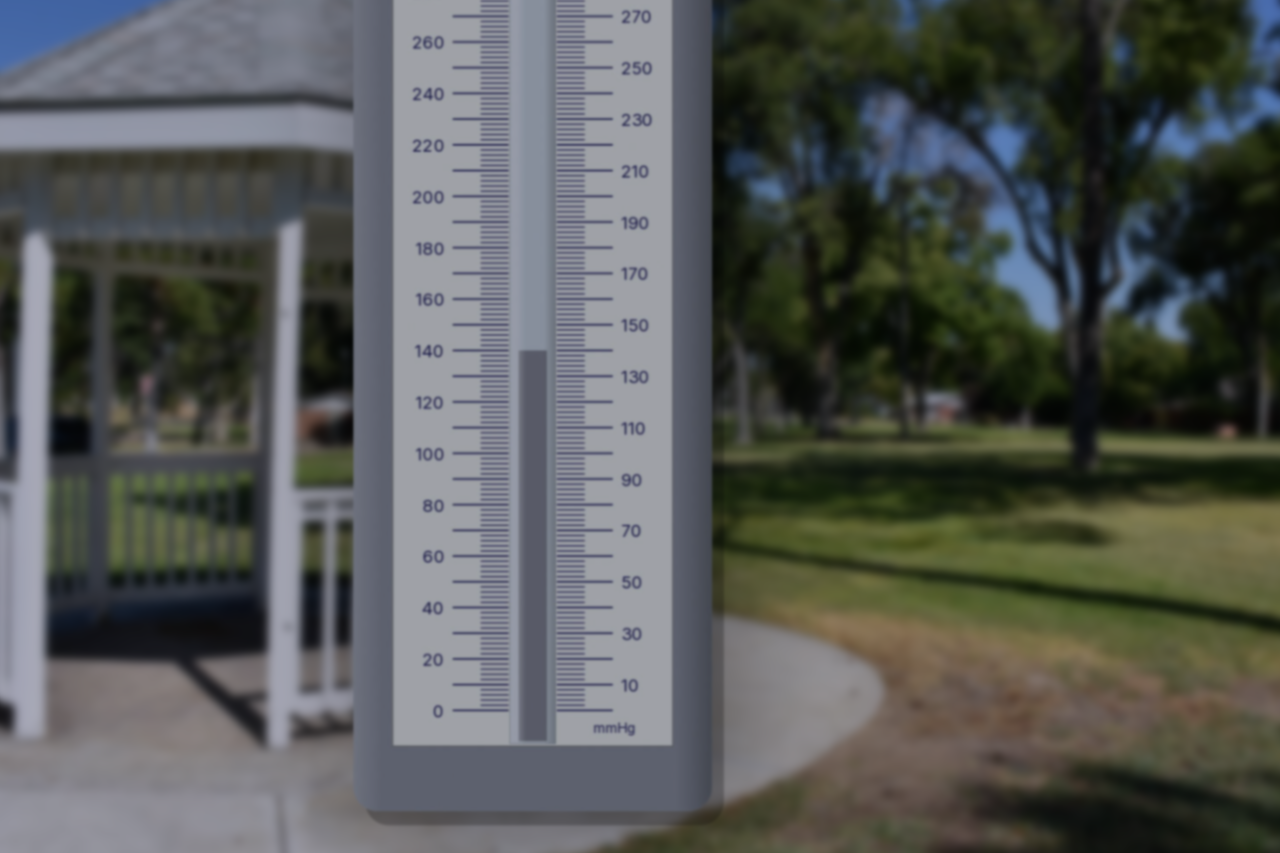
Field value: 140 mmHg
